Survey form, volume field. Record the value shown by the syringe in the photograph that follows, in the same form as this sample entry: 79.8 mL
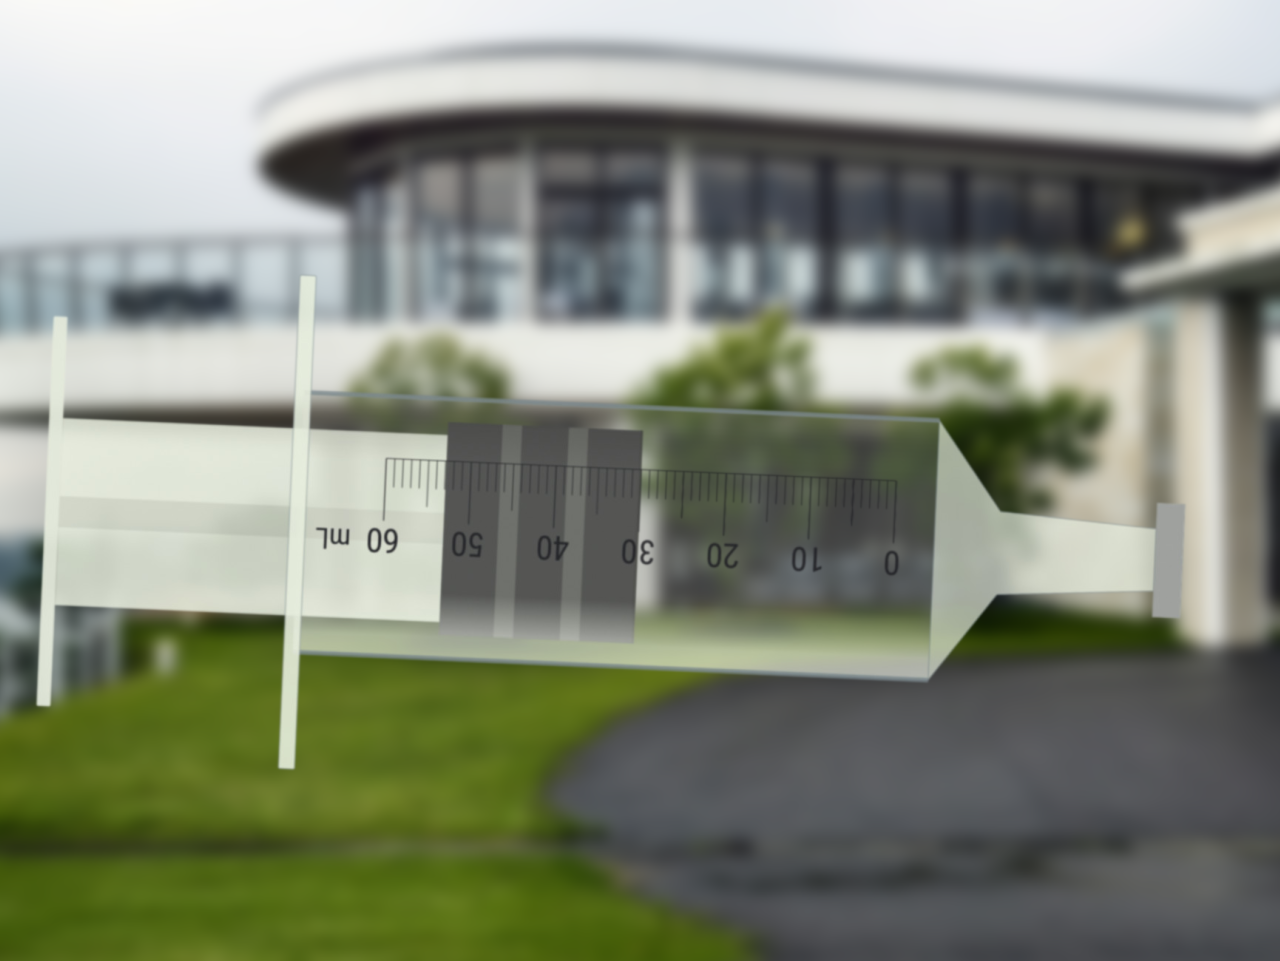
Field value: 30 mL
